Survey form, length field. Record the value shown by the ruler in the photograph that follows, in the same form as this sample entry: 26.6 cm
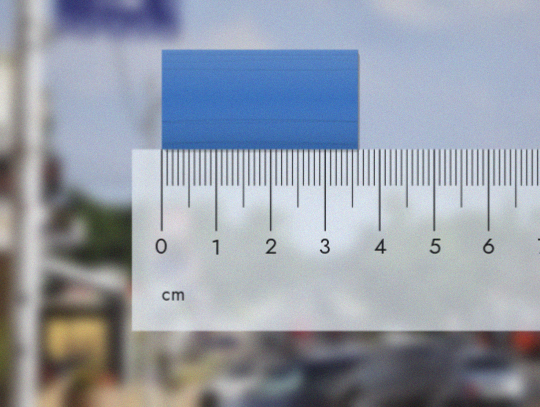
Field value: 3.6 cm
